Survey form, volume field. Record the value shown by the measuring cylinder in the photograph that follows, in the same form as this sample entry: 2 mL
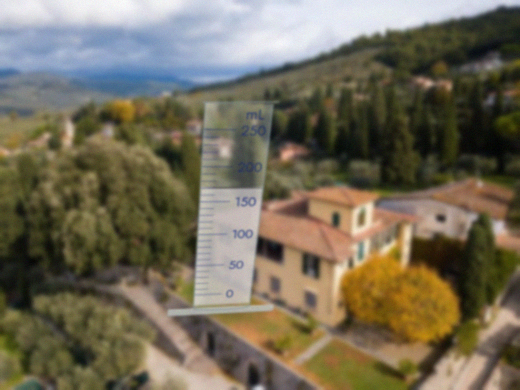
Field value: 170 mL
